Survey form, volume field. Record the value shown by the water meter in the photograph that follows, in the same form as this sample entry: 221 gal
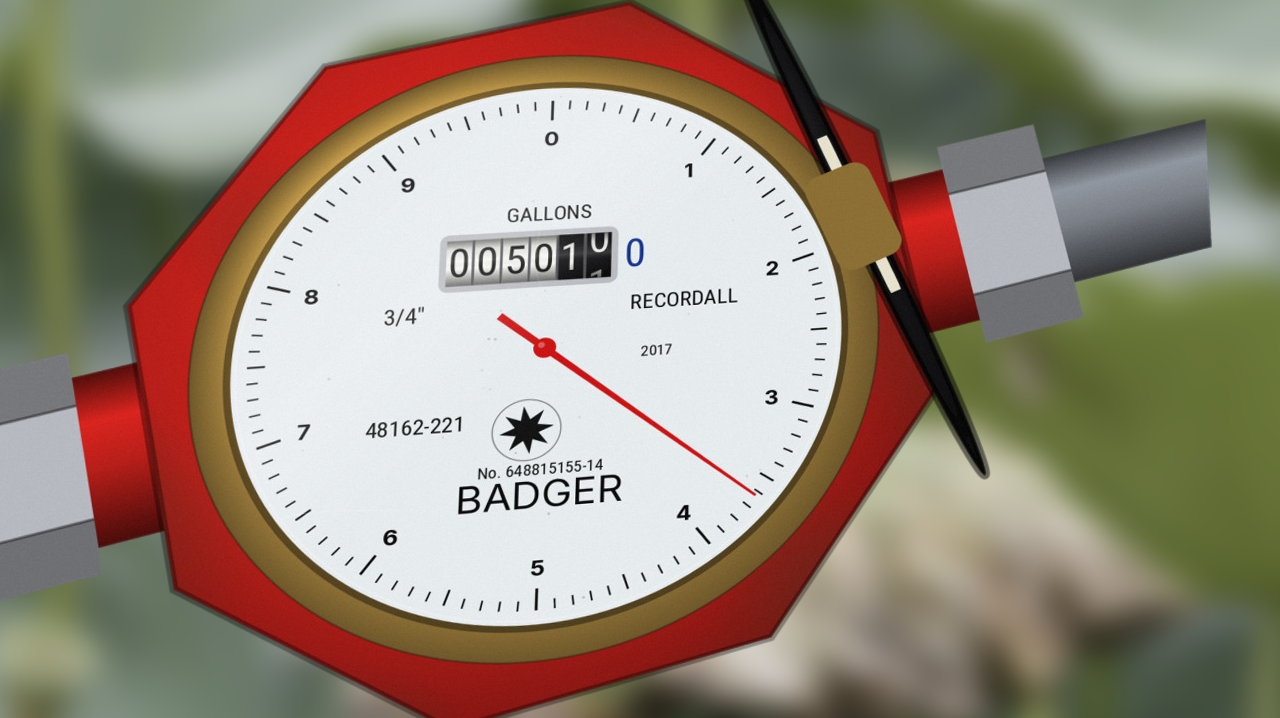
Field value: 50103.6 gal
